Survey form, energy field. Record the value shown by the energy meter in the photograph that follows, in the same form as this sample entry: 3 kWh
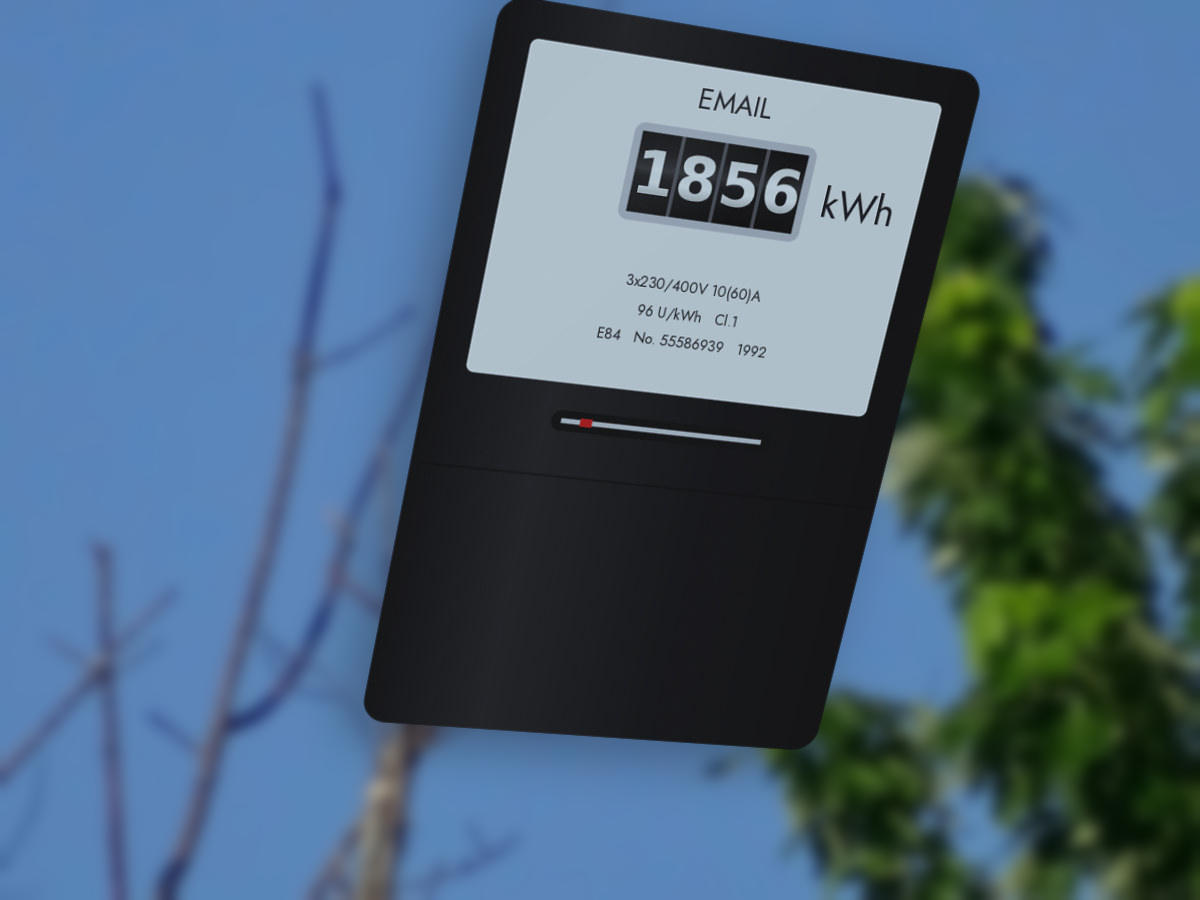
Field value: 1856 kWh
